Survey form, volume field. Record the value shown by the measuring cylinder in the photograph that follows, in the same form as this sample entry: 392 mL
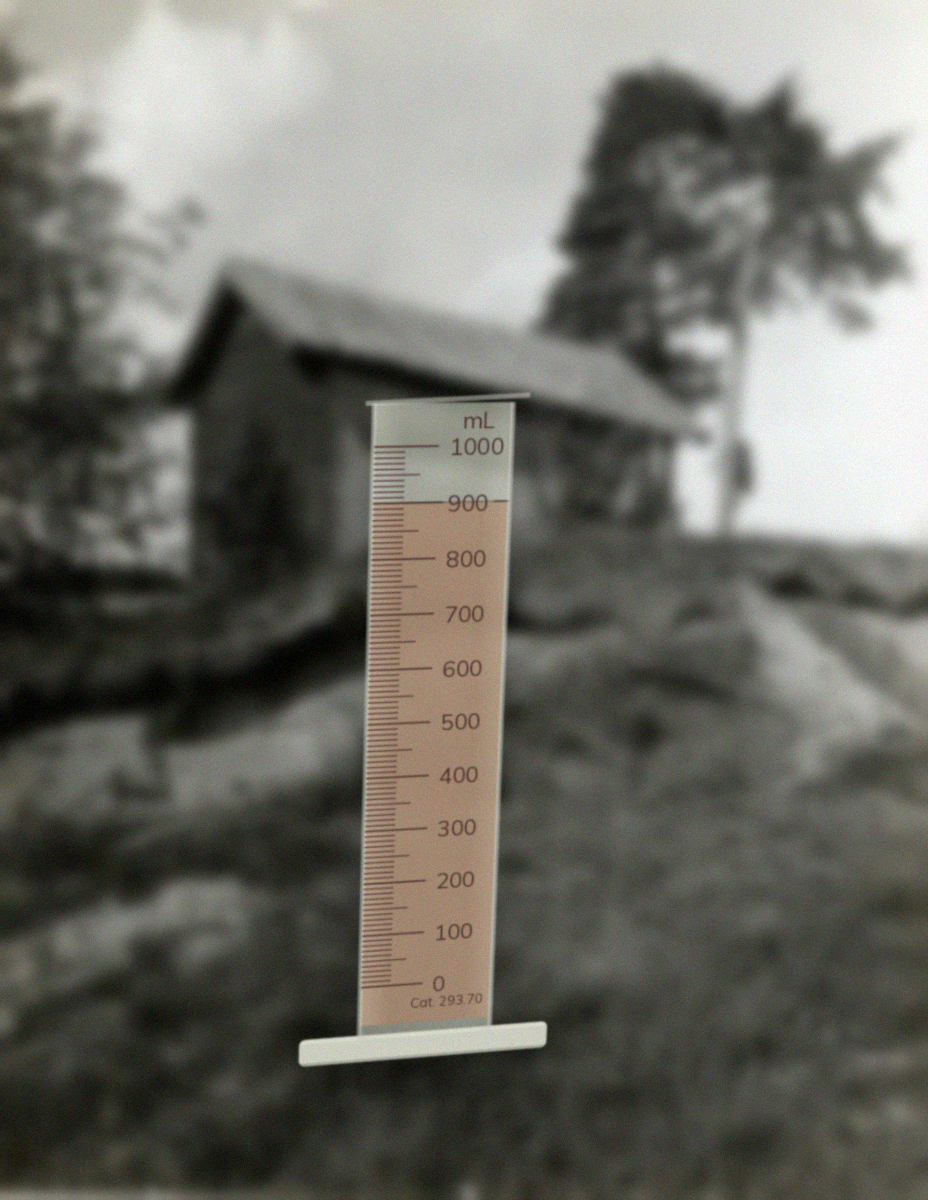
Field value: 900 mL
